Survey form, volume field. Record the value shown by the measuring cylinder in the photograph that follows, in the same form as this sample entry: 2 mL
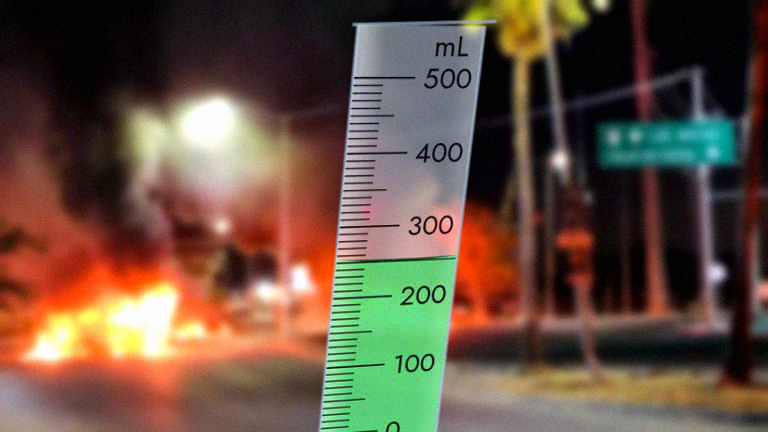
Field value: 250 mL
